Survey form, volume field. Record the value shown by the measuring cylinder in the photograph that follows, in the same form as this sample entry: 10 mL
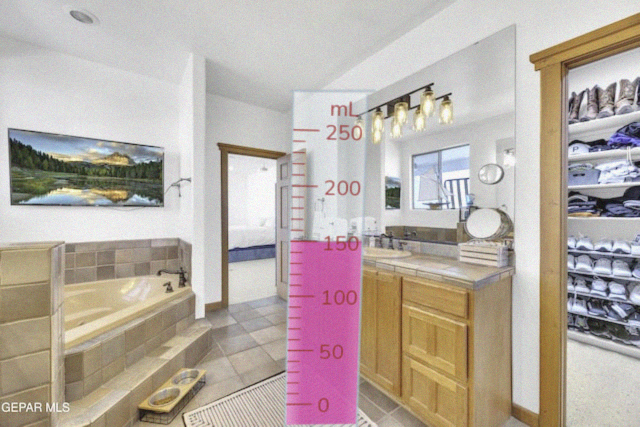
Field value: 150 mL
